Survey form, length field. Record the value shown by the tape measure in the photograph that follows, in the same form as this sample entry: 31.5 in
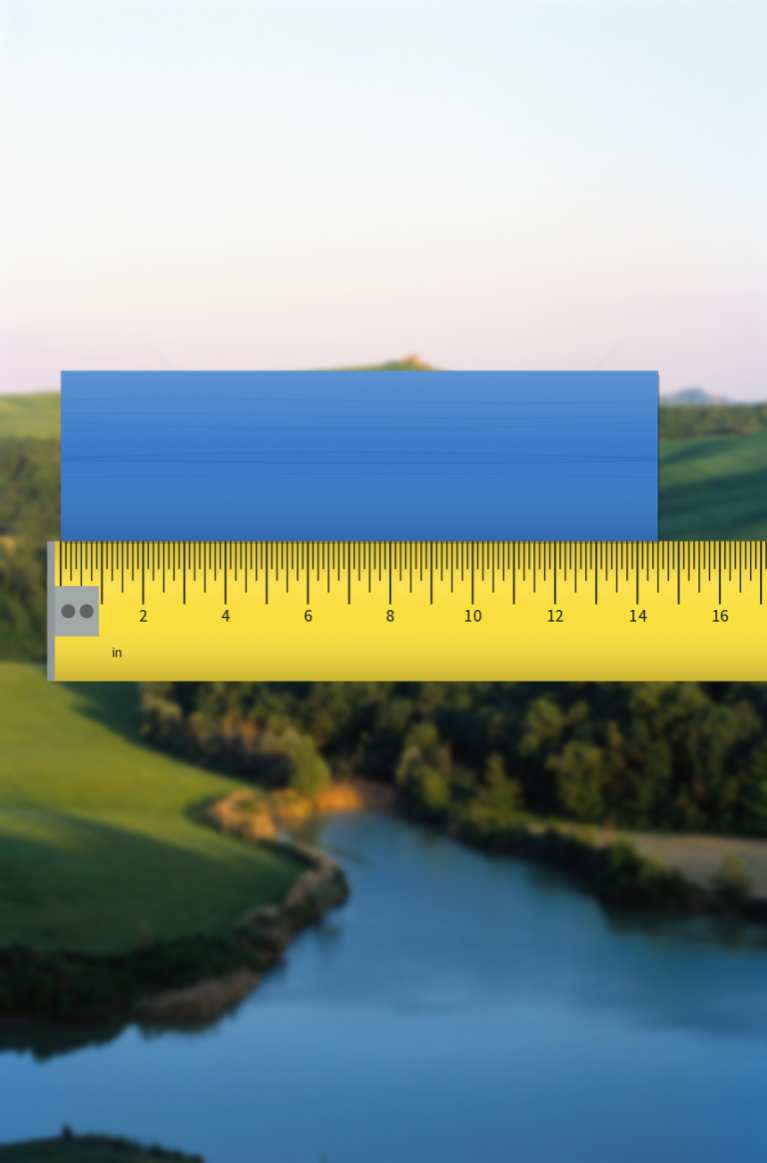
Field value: 14.5 in
